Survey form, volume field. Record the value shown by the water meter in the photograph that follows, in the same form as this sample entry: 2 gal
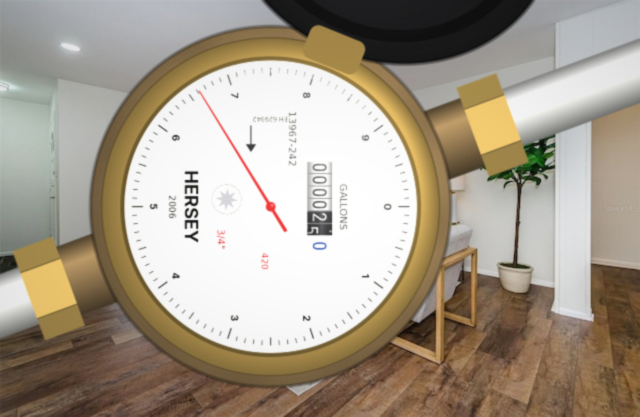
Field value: 246.6 gal
